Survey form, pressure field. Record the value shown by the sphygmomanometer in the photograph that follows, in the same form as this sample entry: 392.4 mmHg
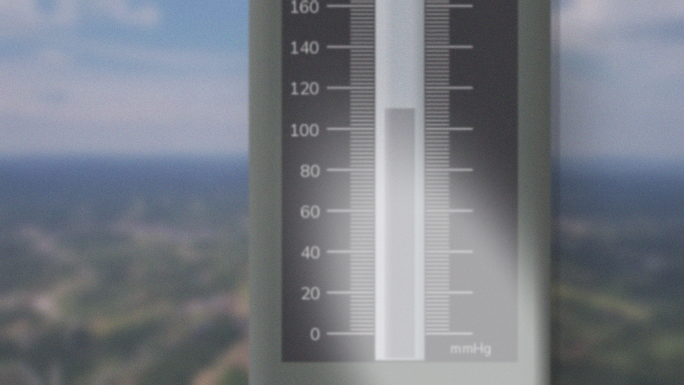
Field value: 110 mmHg
